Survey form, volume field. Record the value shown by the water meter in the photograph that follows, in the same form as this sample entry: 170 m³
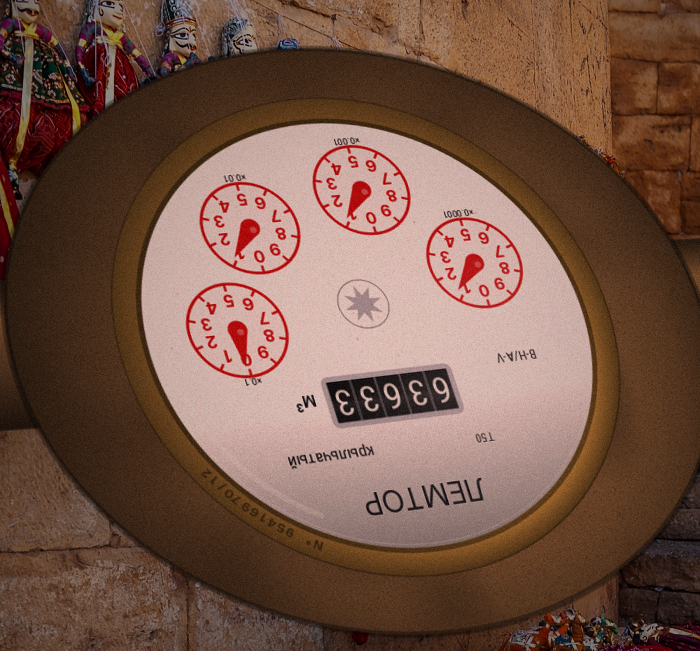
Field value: 63633.0111 m³
